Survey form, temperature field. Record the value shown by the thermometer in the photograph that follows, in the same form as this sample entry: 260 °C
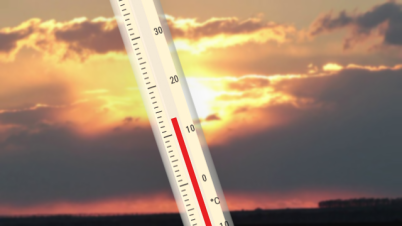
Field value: 13 °C
